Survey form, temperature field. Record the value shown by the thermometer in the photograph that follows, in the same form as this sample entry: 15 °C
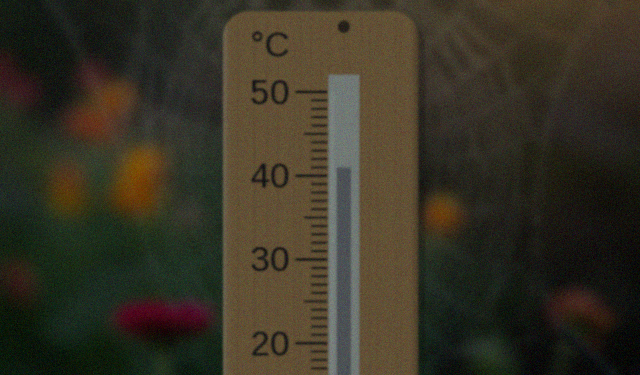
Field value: 41 °C
